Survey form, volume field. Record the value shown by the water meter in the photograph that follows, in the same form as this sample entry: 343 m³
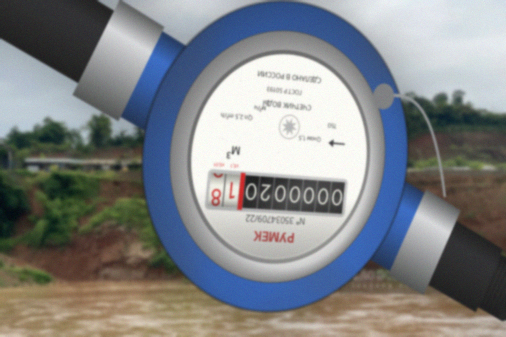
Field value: 20.18 m³
